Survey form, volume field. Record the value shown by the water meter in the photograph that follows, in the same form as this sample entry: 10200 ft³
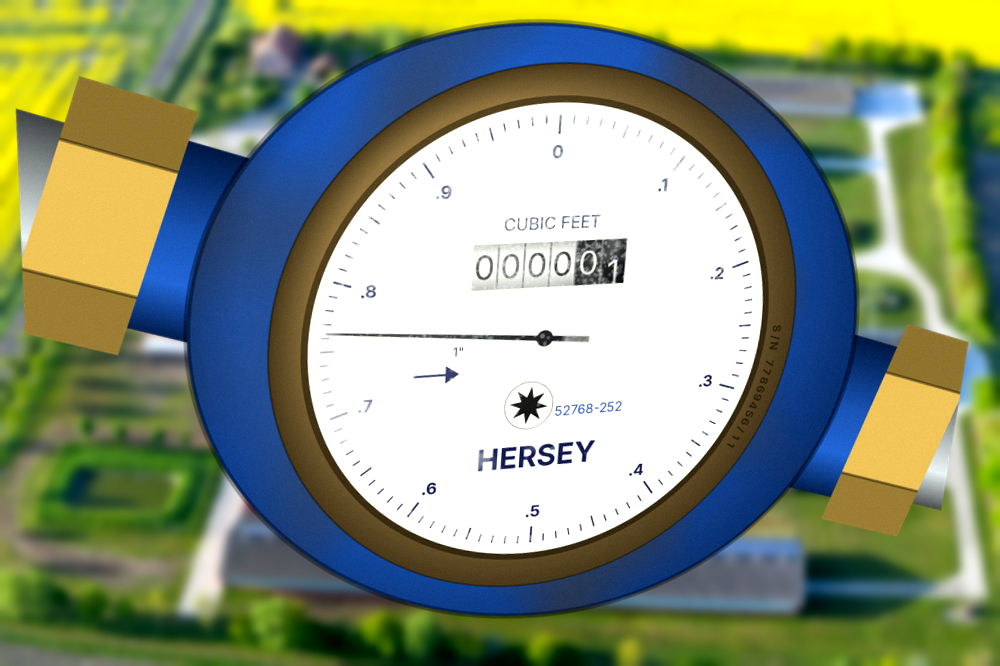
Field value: 0.76 ft³
